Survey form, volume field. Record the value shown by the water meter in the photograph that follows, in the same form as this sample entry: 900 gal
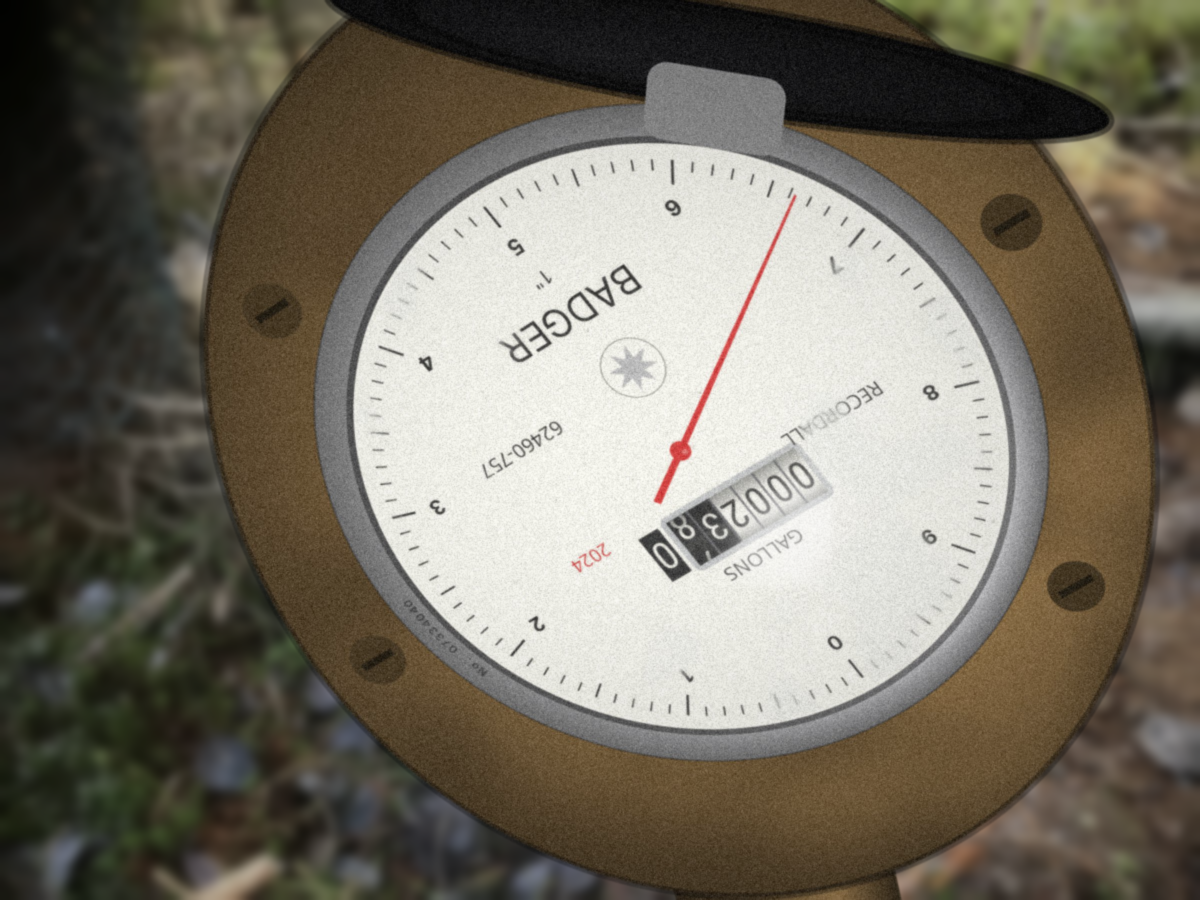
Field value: 2376.6 gal
